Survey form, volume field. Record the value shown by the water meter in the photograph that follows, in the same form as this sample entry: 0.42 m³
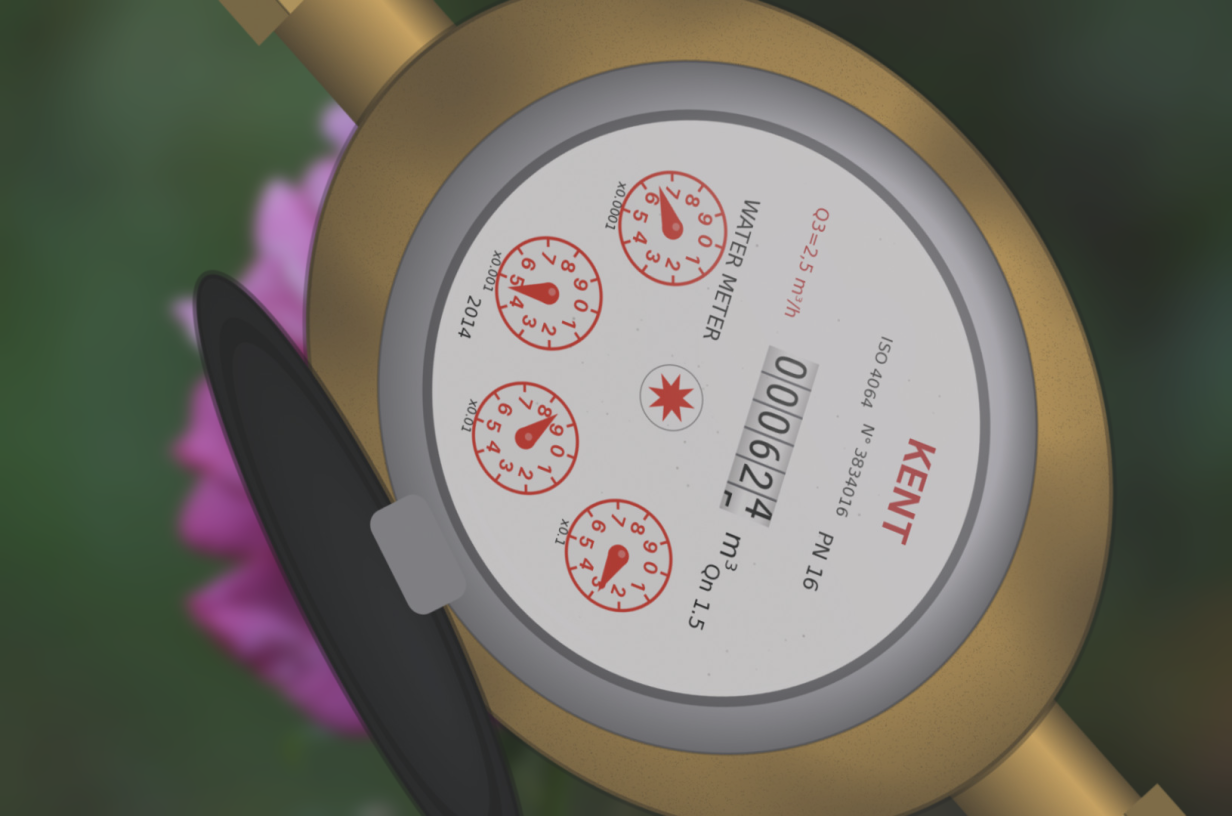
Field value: 624.2846 m³
